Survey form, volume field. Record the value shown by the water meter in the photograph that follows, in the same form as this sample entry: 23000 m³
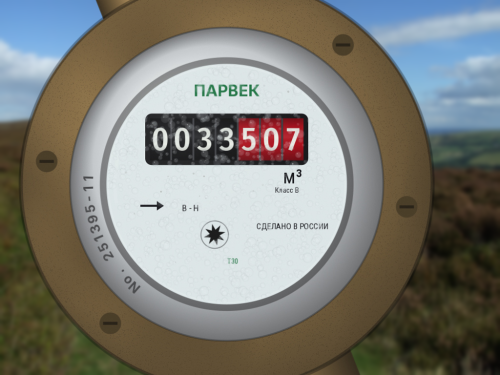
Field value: 33.507 m³
